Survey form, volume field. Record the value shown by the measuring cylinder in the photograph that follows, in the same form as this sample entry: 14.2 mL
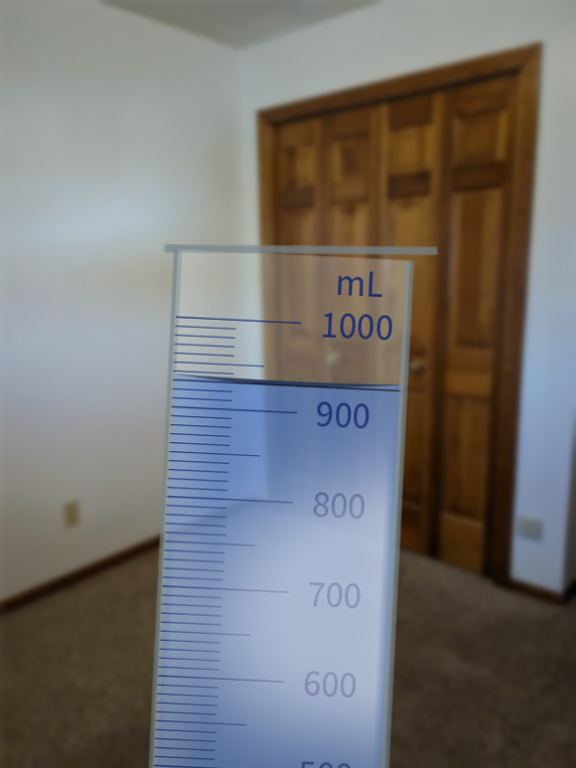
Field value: 930 mL
